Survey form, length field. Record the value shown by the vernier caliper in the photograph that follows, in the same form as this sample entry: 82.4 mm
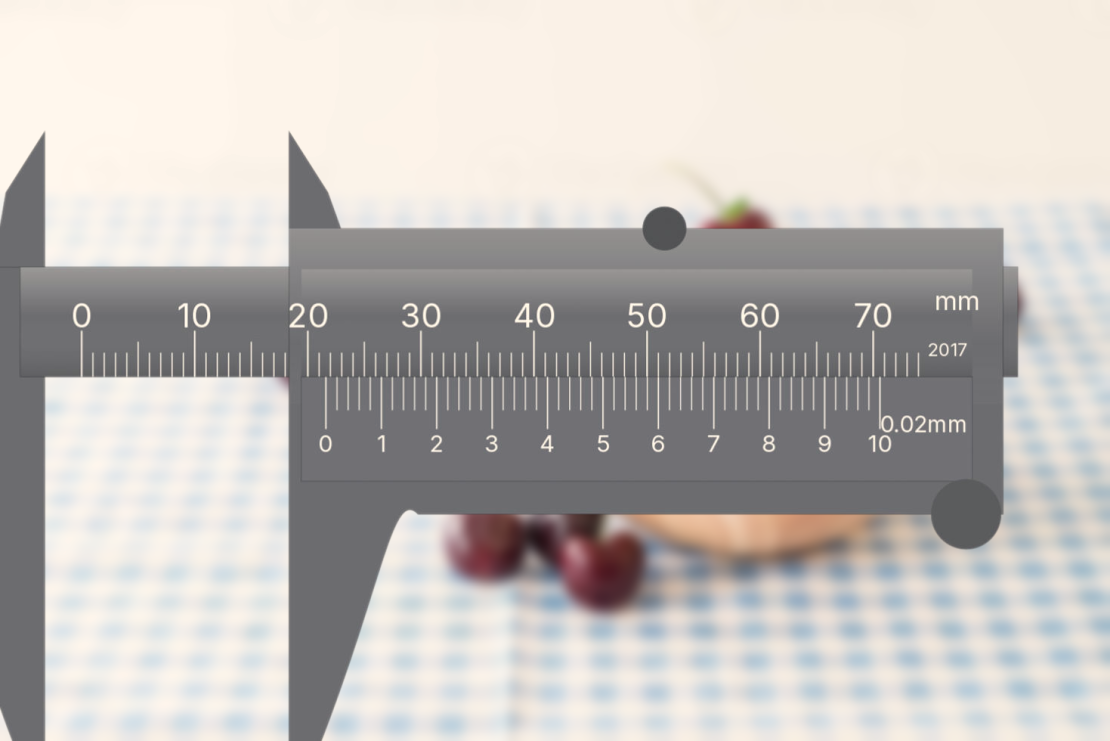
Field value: 21.6 mm
